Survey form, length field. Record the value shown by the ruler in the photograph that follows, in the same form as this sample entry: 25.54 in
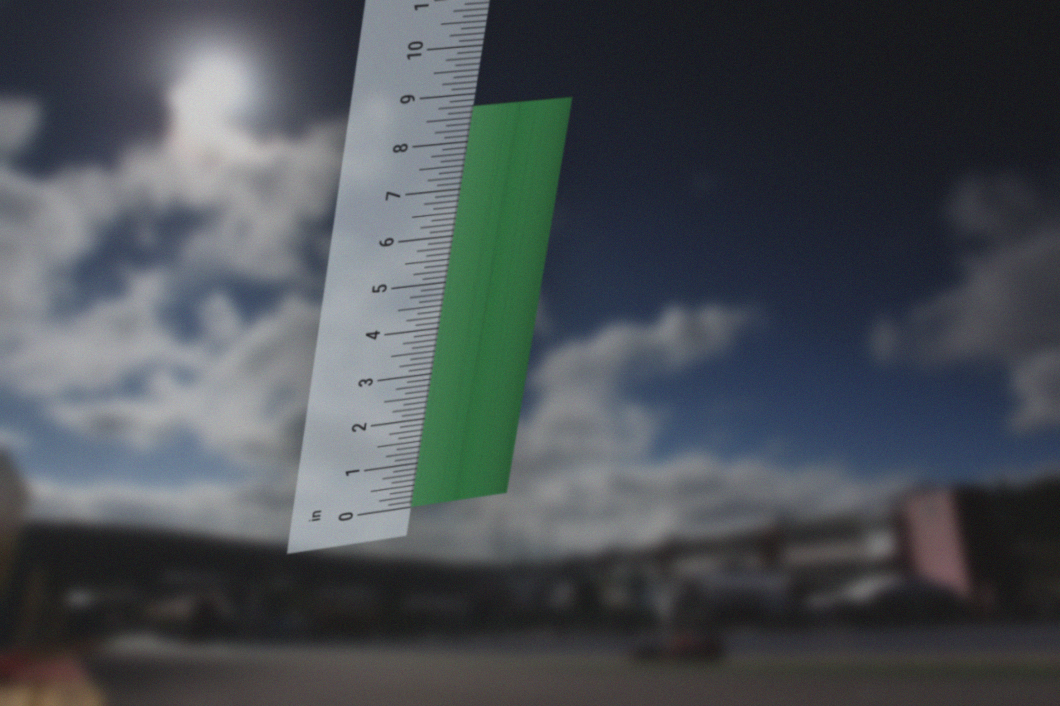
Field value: 8.75 in
